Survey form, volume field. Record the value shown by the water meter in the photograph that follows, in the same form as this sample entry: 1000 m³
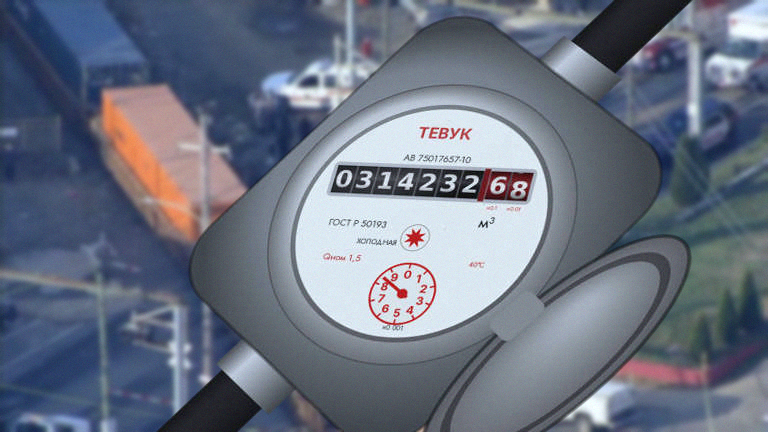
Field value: 314232.678 m³
